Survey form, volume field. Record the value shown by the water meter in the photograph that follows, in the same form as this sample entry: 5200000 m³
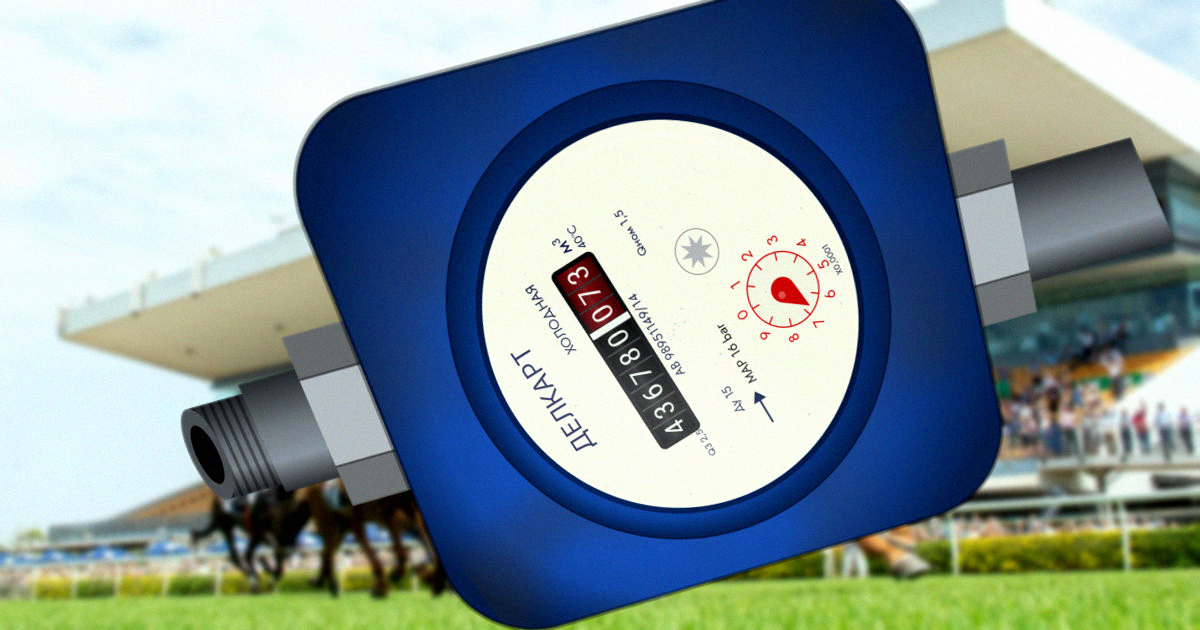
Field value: 436780.0736 m³
